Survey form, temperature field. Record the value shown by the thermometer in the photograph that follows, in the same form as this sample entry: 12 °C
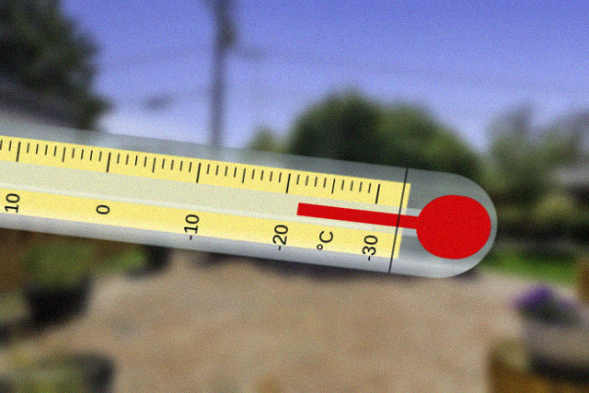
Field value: -21.5 °C
